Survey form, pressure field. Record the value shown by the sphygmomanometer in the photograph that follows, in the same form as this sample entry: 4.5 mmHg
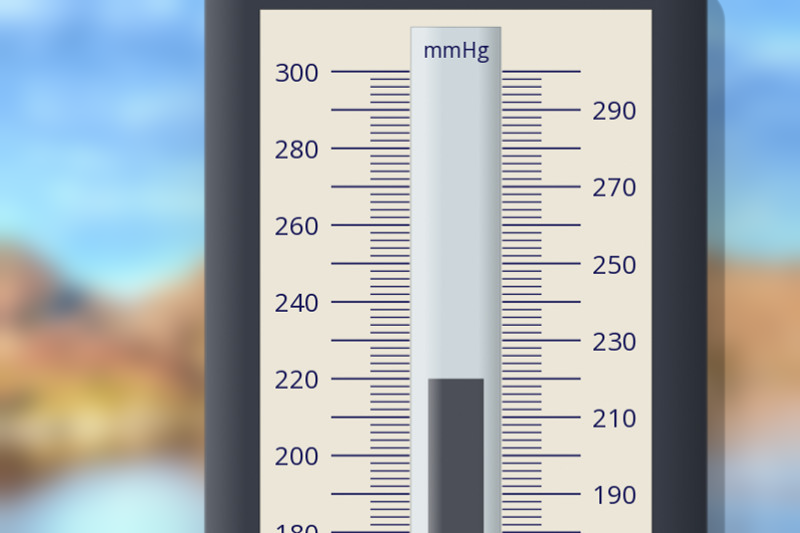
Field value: 220 mmHg
